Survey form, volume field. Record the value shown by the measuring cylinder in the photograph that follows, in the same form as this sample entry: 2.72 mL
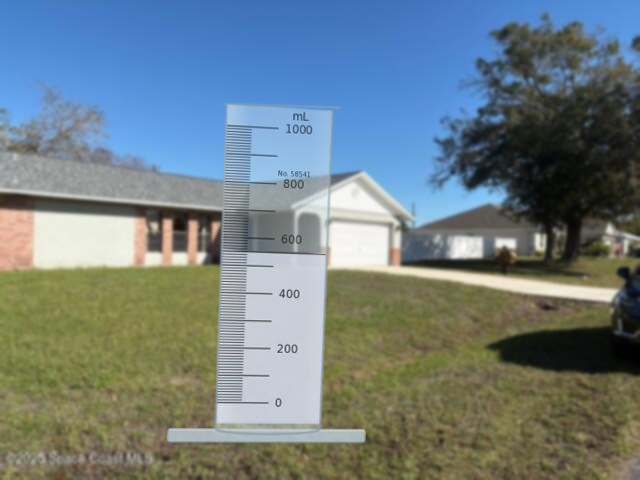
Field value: 550 mL
